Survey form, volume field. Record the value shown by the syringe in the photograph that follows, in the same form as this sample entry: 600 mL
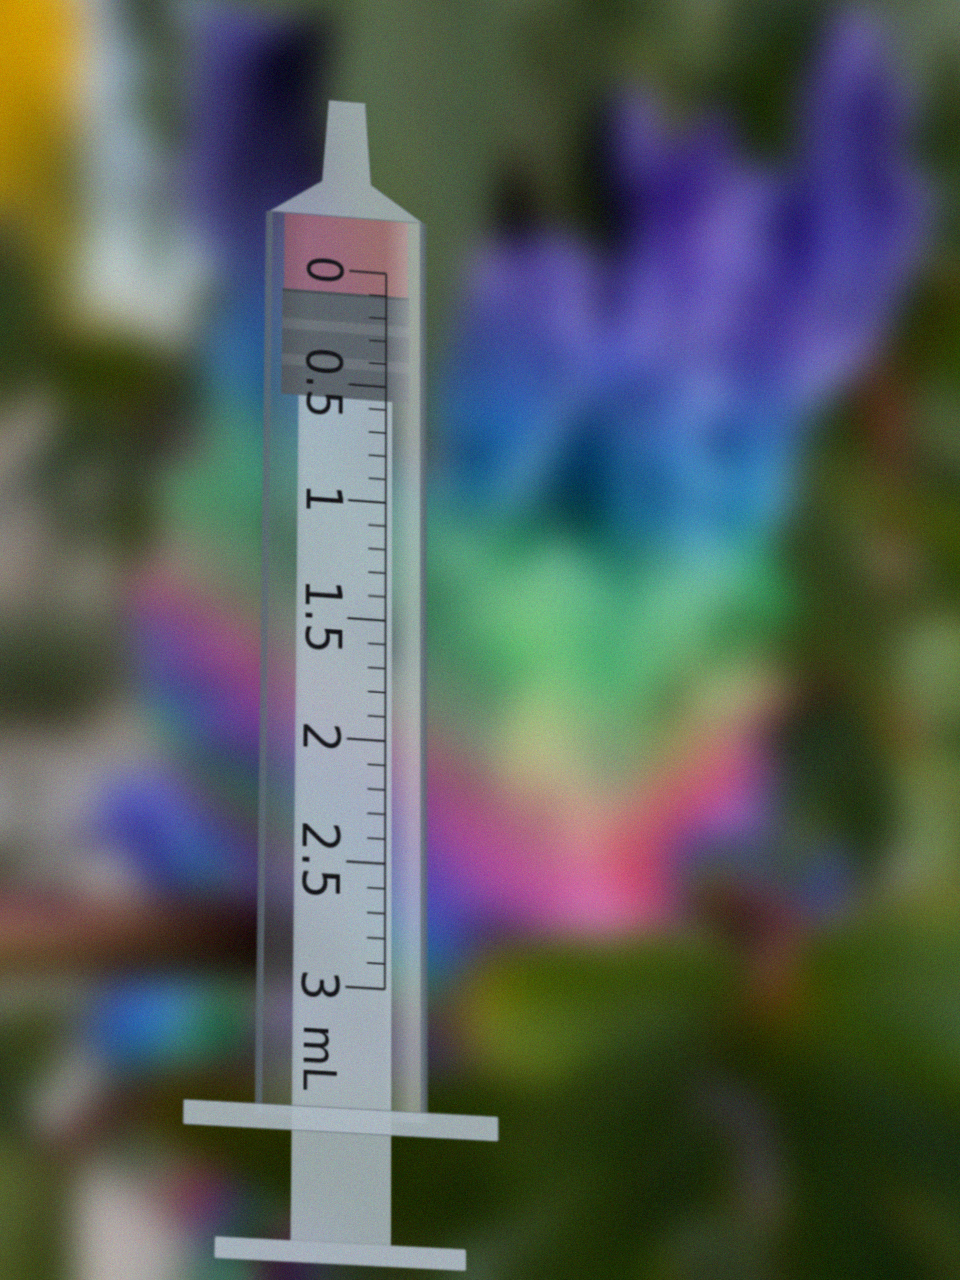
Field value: 0.1 mL
